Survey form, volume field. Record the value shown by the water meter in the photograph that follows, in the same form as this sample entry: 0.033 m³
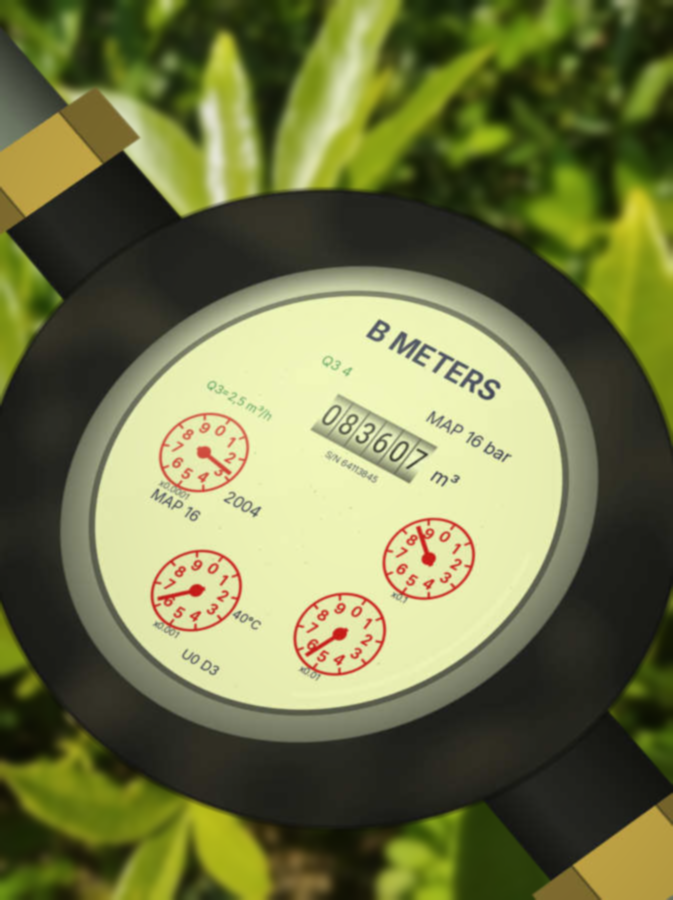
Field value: 83607.8562 m³
